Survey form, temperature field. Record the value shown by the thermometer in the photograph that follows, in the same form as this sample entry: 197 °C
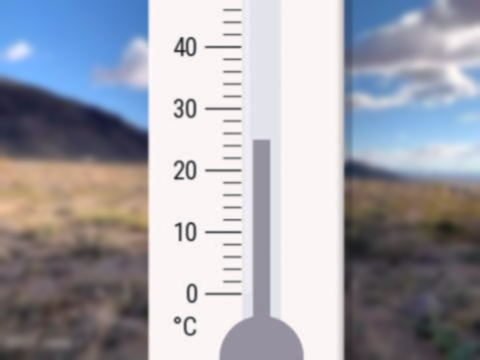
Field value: 25 °C
